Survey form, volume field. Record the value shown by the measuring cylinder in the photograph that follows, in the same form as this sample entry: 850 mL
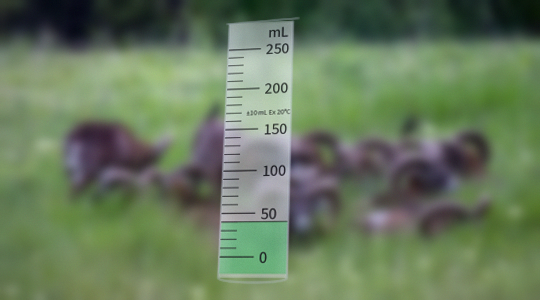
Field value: 40 mL
